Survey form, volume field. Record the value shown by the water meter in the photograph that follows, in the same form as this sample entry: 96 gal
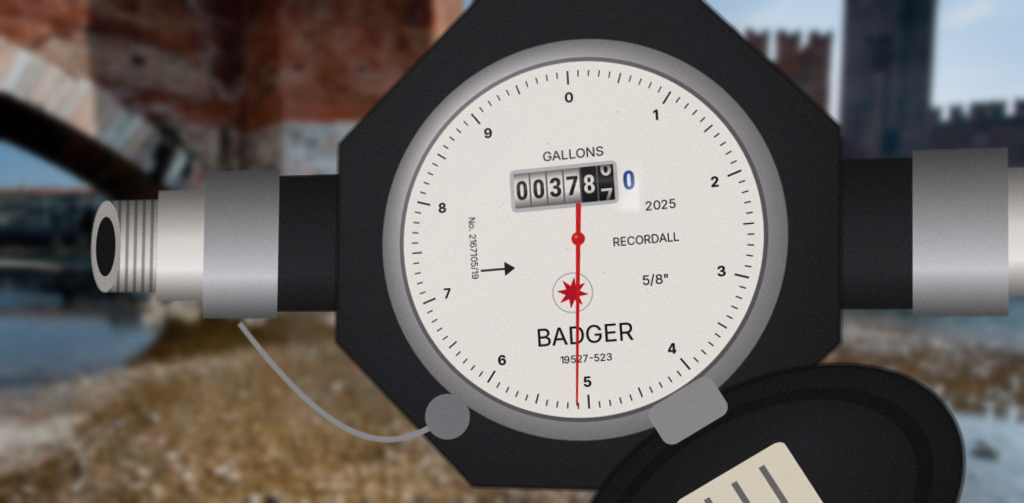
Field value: 37865.1 gal
